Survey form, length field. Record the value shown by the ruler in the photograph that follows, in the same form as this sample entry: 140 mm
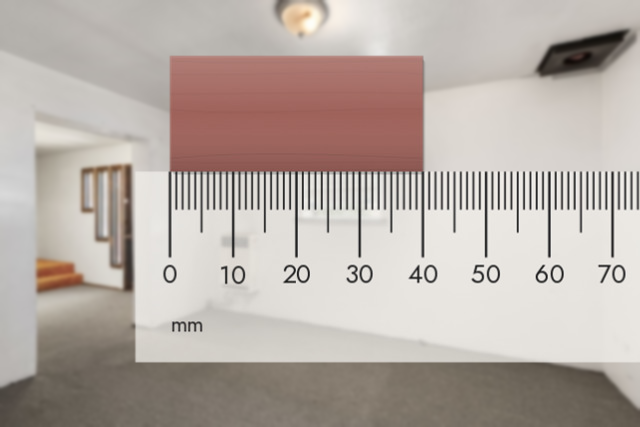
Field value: 40 mm
